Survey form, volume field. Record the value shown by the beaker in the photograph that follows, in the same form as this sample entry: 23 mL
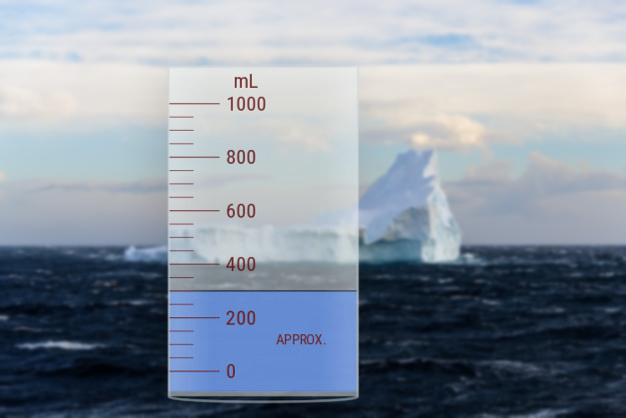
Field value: 300 mL
